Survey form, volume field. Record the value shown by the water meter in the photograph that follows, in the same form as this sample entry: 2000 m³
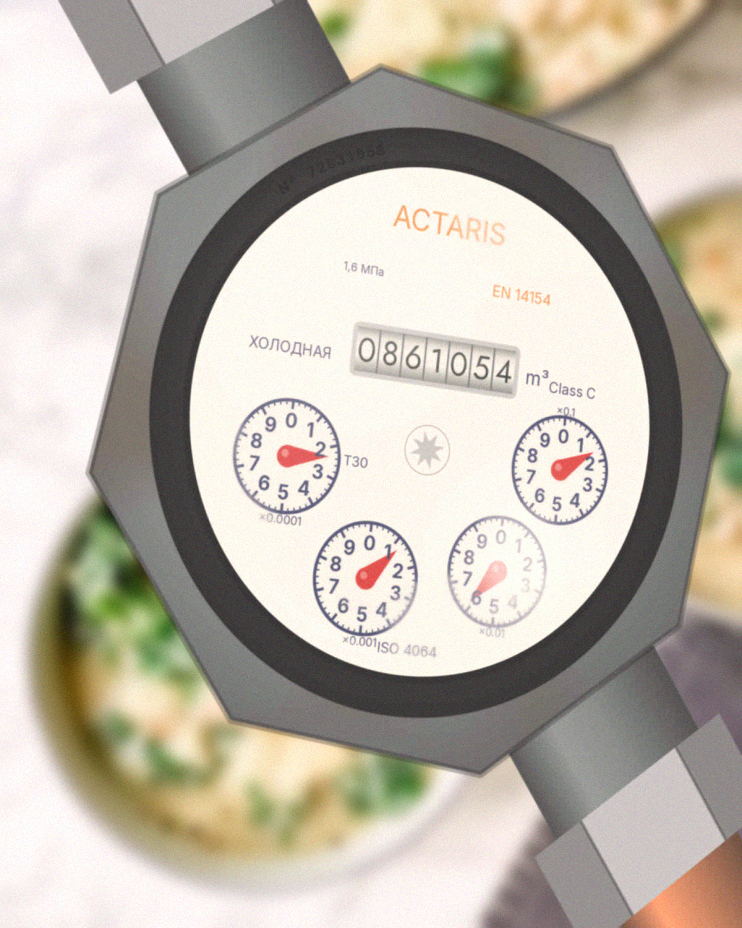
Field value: 861054.1612 m³
